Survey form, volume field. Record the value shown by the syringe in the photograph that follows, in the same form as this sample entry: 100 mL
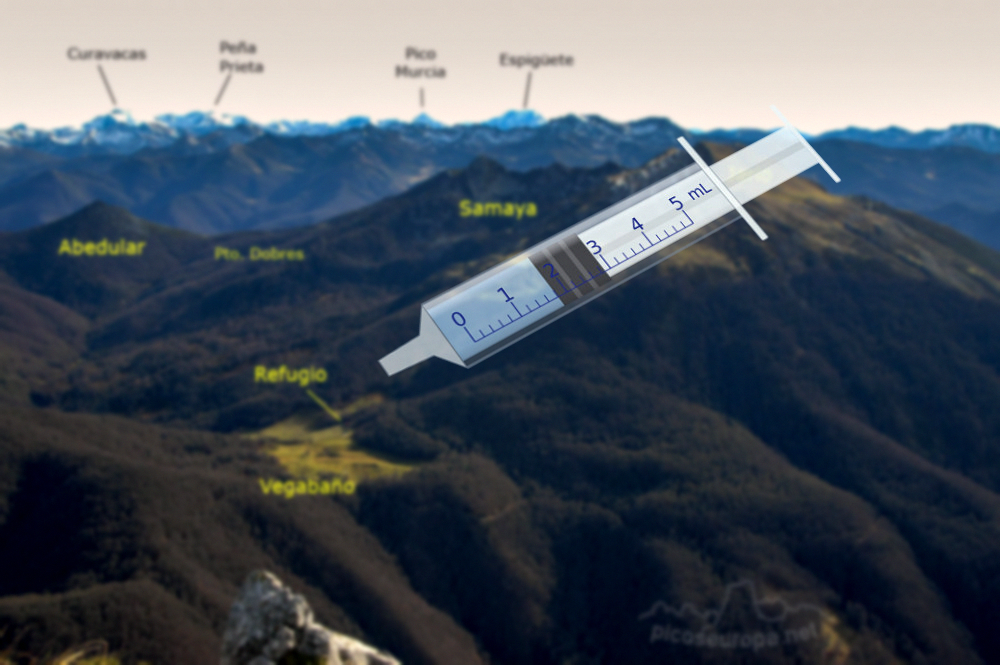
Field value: 1.8 mL
